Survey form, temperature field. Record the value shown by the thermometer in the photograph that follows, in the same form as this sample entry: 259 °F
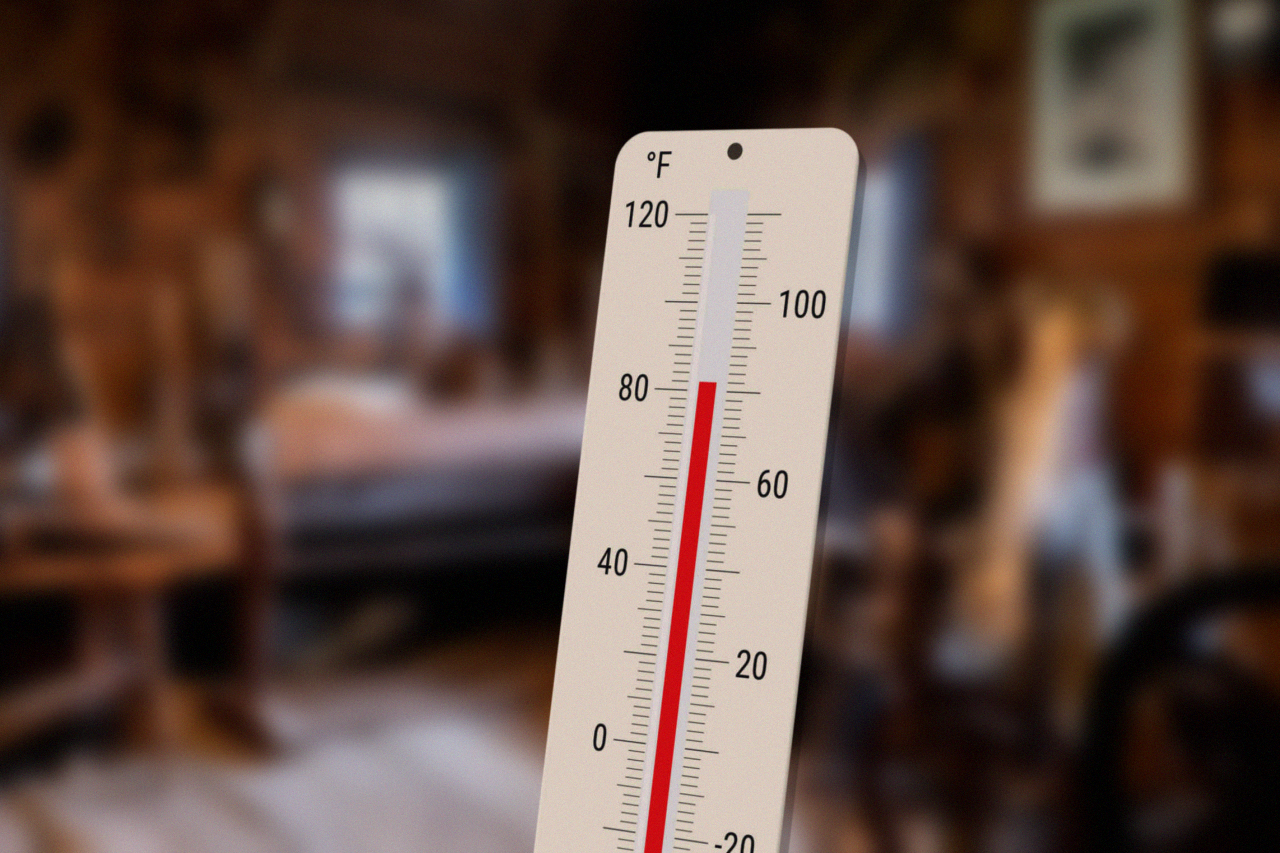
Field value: 82 °F
